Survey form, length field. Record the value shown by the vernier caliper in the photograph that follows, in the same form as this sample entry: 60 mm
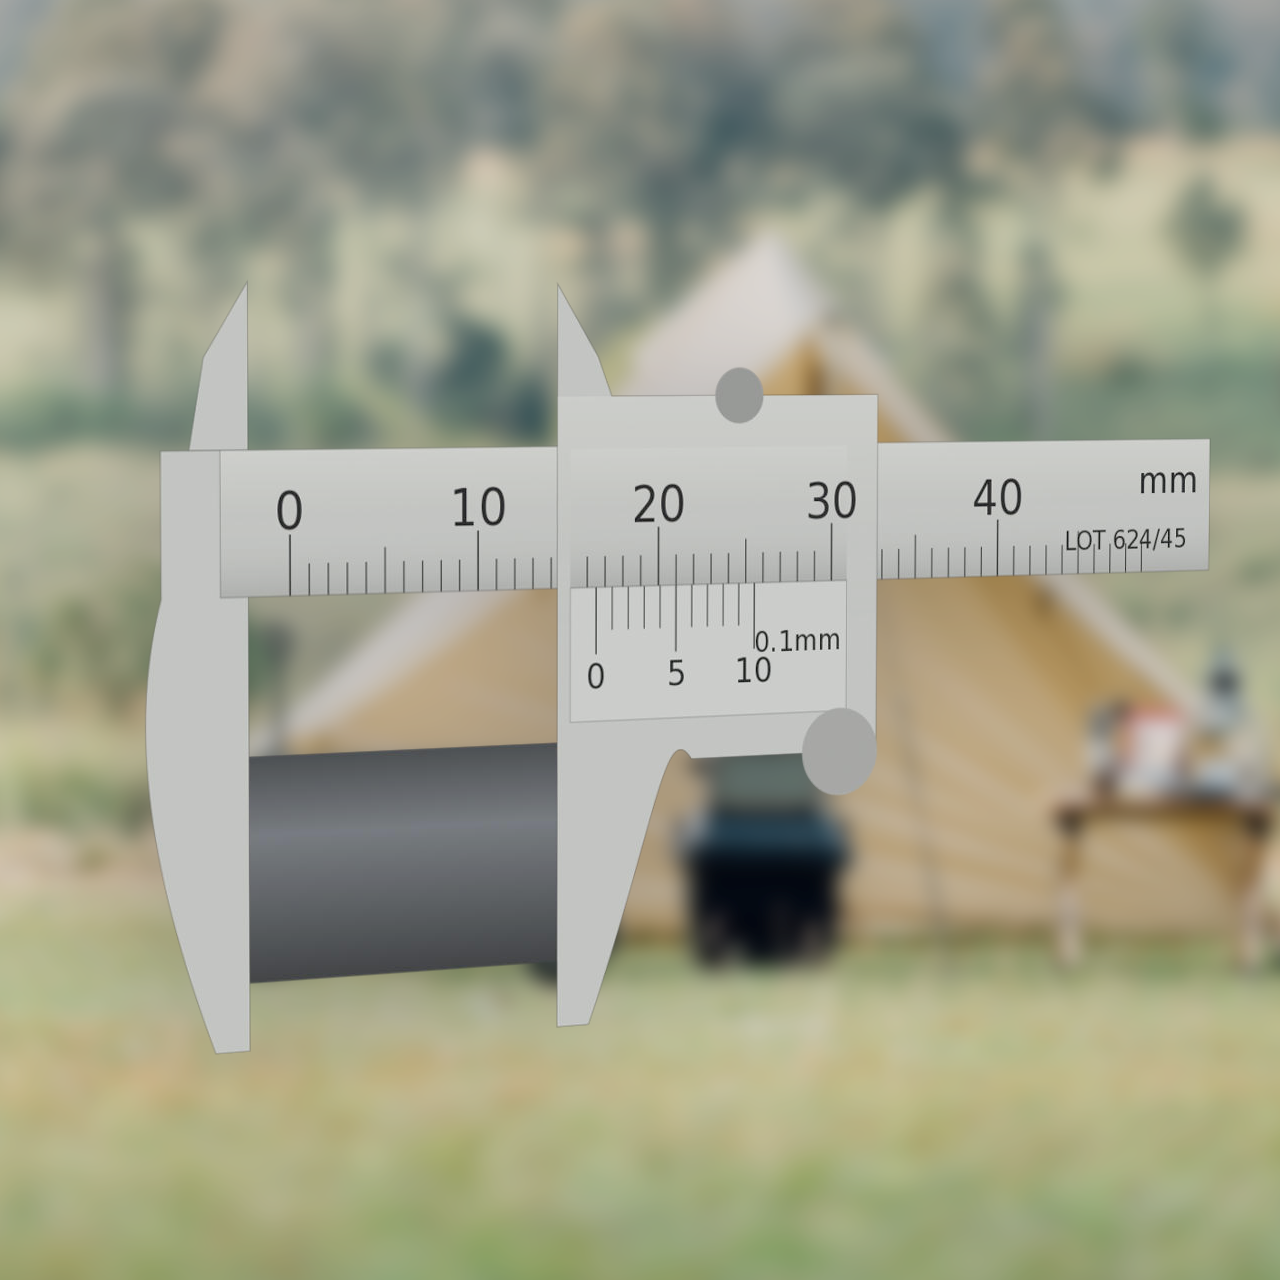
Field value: 16.5 mm
